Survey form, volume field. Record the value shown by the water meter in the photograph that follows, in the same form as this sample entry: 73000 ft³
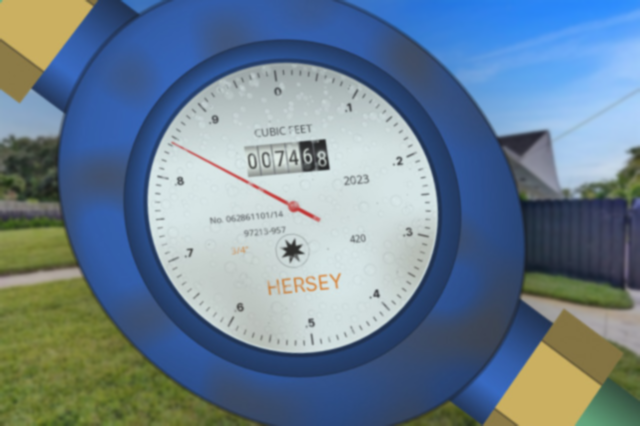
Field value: 7467.84 ft³
